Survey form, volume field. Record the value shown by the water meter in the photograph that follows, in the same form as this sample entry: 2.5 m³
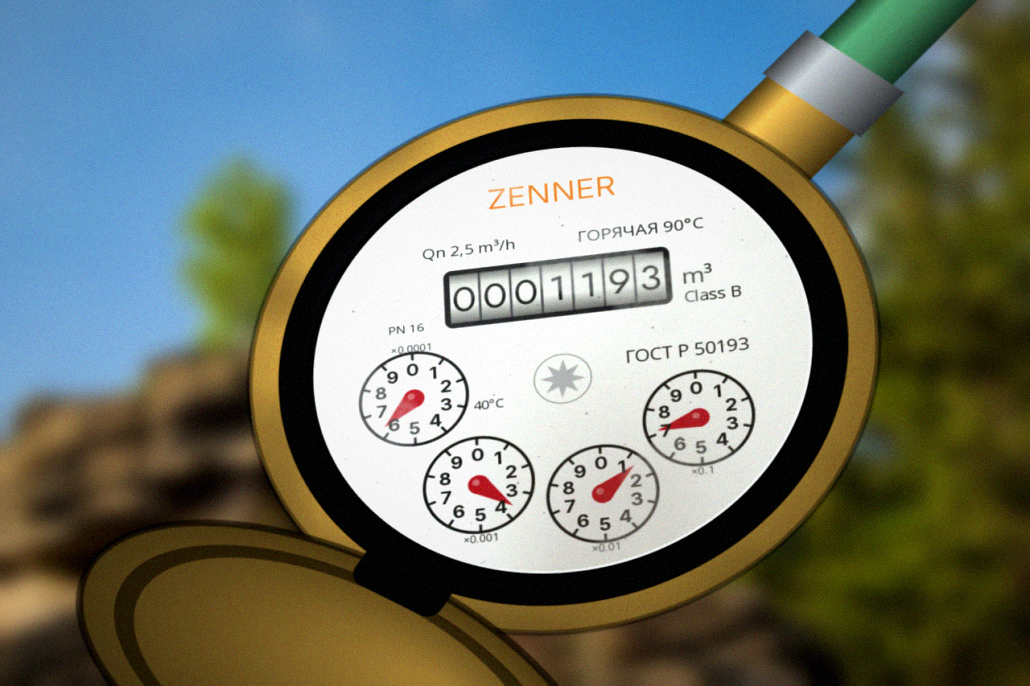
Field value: 1193.7136 m³
